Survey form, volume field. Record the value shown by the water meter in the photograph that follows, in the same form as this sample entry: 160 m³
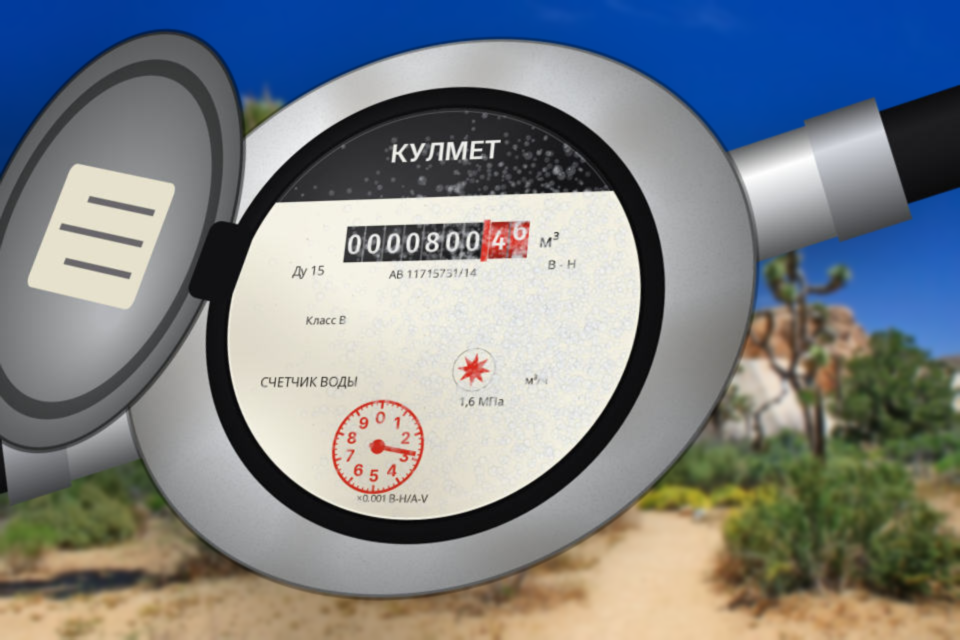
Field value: 800.462 m³
